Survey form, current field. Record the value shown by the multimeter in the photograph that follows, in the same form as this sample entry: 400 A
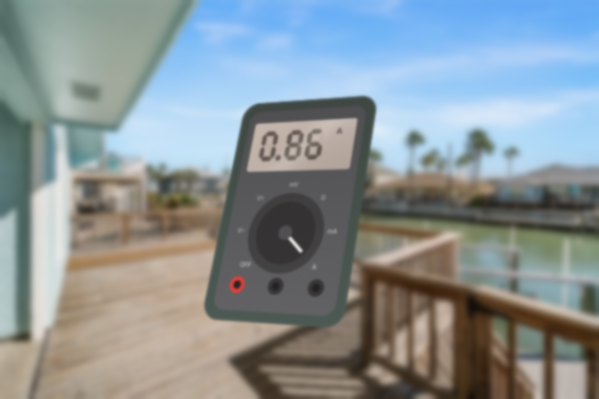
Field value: 0.86 A
